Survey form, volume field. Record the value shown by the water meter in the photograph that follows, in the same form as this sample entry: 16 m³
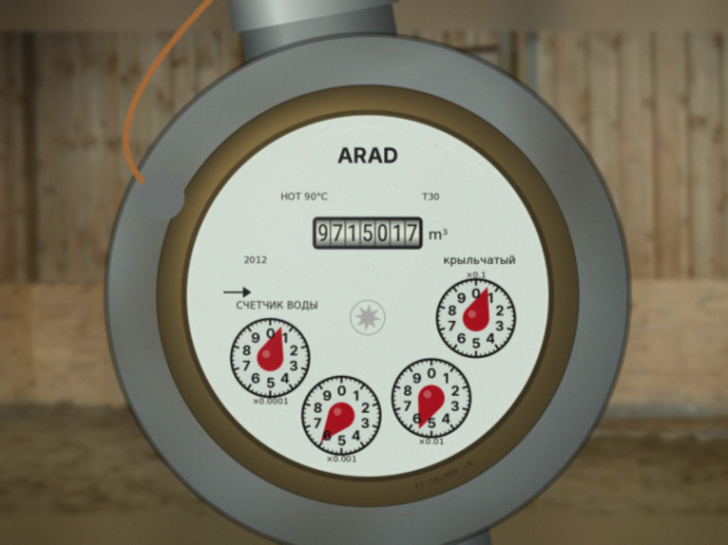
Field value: 9715017.0560 m³
